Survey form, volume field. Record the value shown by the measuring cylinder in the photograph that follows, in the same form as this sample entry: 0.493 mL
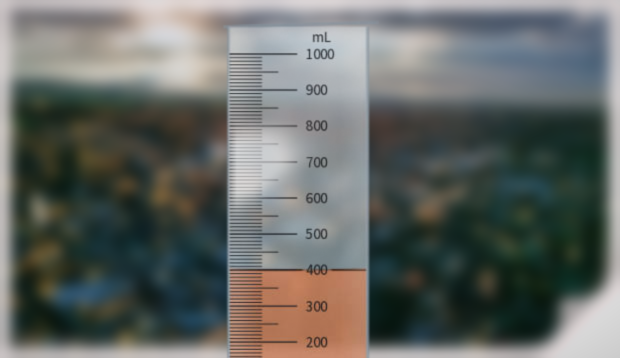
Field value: 400 mL
